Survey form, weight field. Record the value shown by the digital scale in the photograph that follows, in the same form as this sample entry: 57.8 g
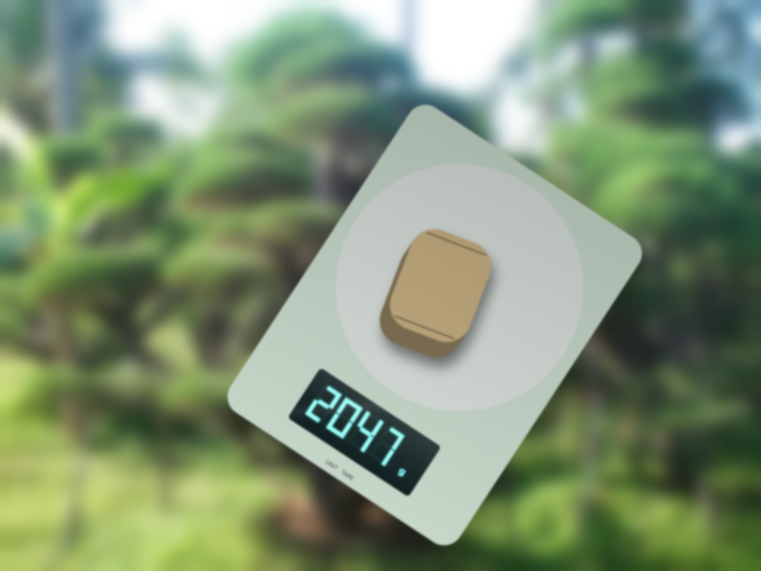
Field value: 2047 g
